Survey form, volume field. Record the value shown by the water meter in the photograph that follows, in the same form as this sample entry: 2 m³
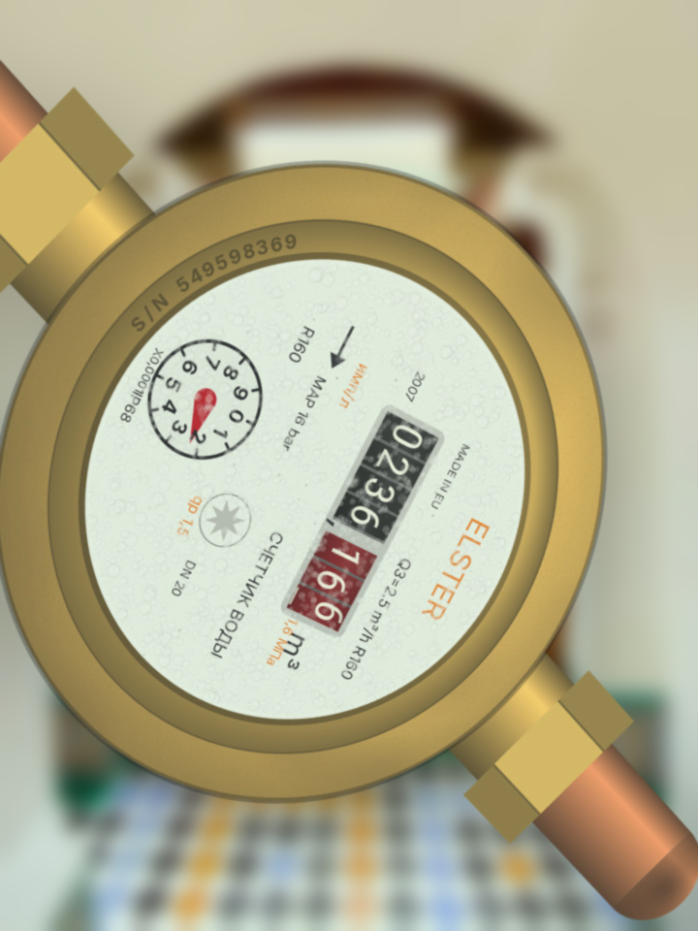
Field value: 236.1662 m³
